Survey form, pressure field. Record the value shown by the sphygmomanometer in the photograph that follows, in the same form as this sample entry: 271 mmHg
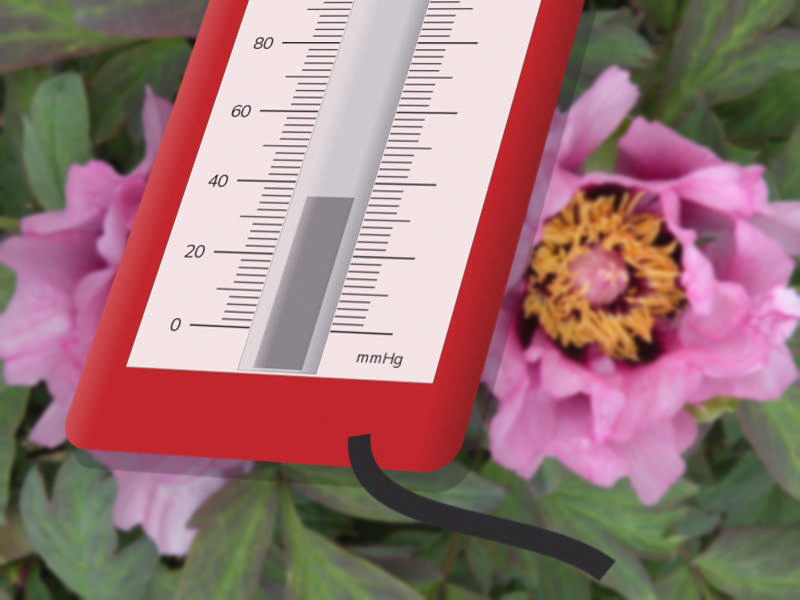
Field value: 36 mmHg
